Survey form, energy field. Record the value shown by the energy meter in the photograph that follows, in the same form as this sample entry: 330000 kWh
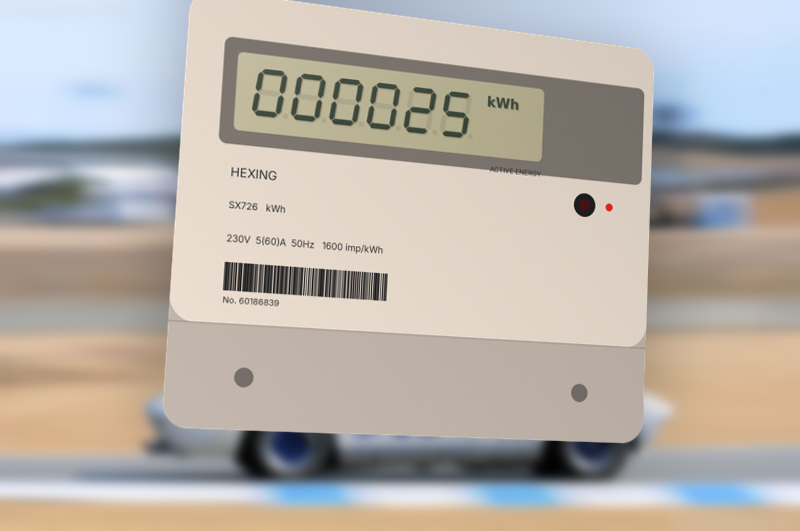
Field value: 25 kWh
